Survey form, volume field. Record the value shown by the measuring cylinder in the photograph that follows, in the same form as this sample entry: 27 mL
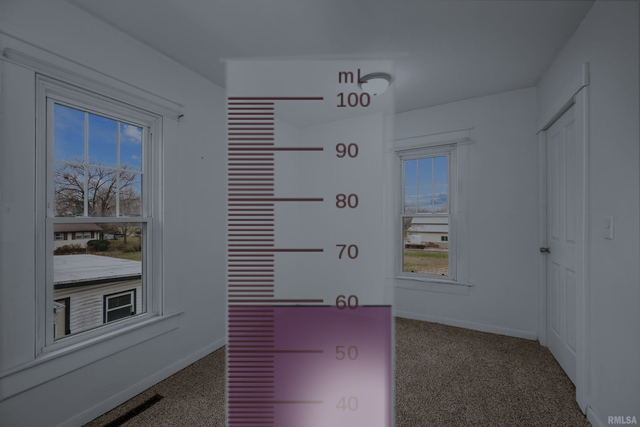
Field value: 59 mL
